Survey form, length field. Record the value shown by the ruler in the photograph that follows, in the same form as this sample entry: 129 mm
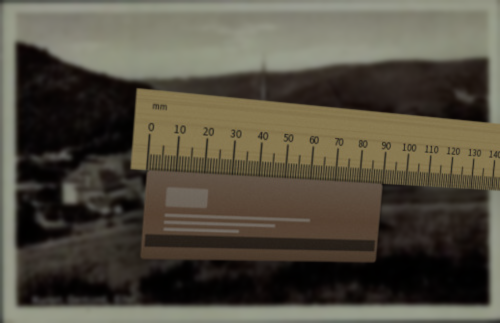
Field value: 90 mm
